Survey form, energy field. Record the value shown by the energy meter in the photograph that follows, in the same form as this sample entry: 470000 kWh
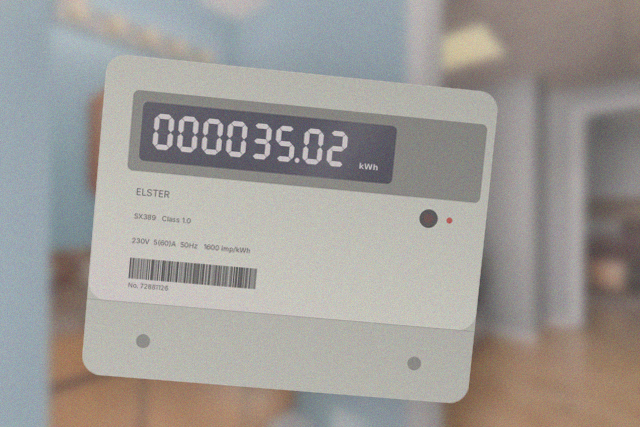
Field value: 35.02 kWh
